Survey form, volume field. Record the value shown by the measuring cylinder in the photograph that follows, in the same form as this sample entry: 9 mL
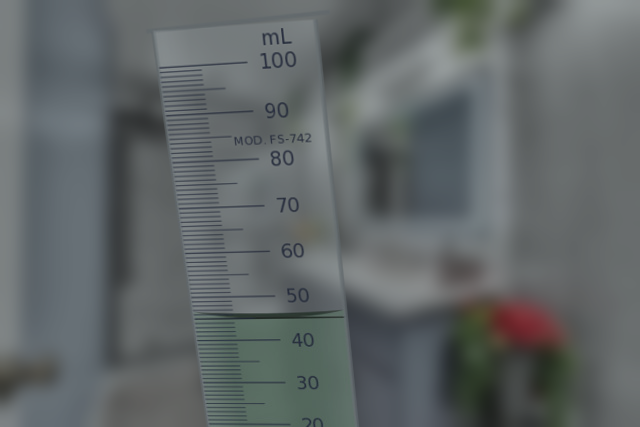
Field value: 45 mL
